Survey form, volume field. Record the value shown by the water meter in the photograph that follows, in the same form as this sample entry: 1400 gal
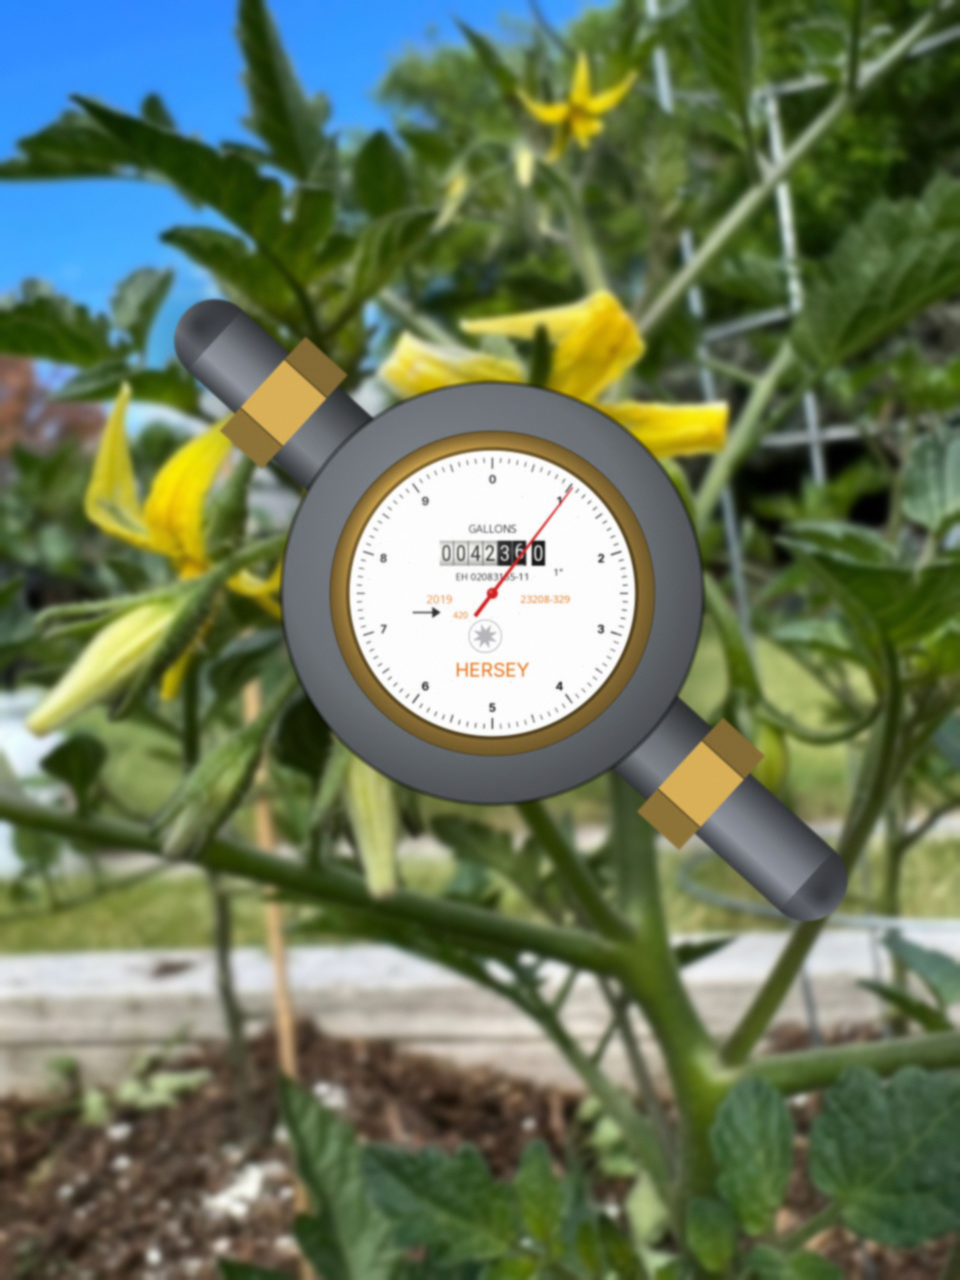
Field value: 42361.0 gal
